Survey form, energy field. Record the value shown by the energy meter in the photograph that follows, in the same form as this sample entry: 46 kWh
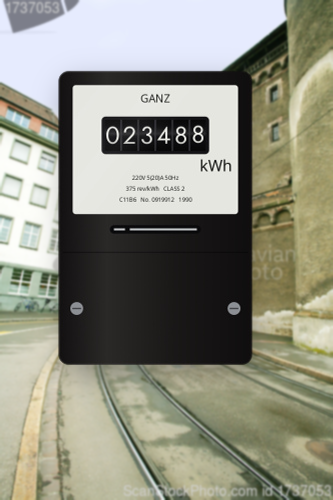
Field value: 23488 kWh
